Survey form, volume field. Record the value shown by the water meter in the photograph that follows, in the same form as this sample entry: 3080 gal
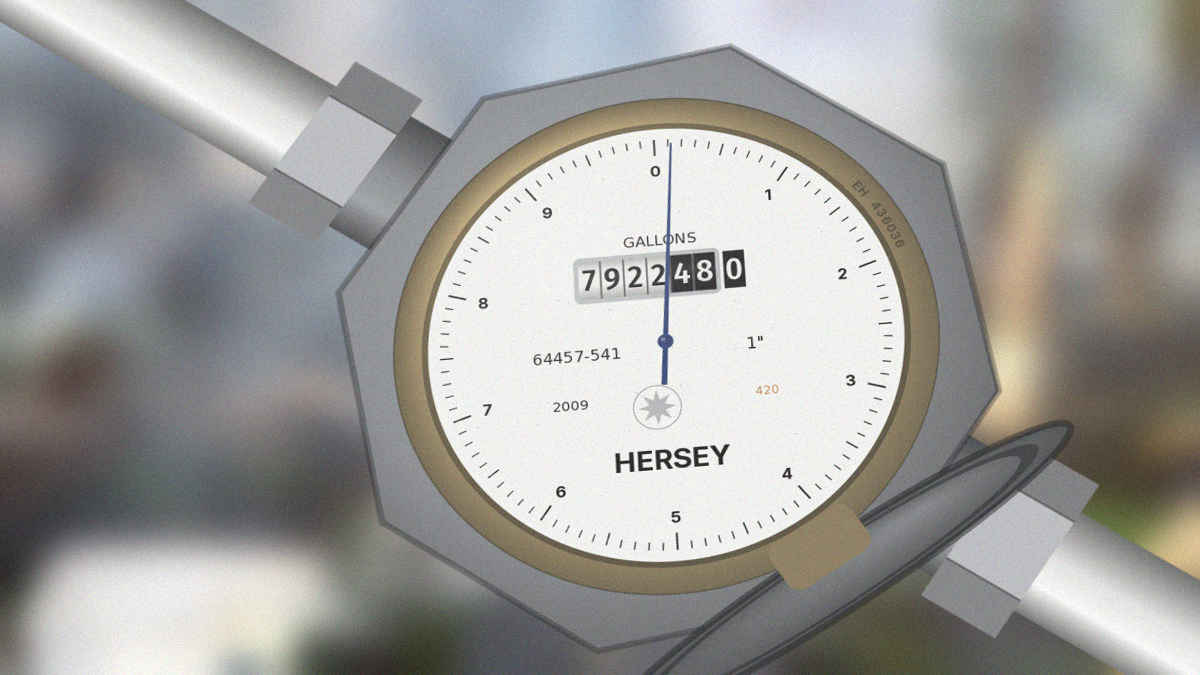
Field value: 7922480.1 gal
